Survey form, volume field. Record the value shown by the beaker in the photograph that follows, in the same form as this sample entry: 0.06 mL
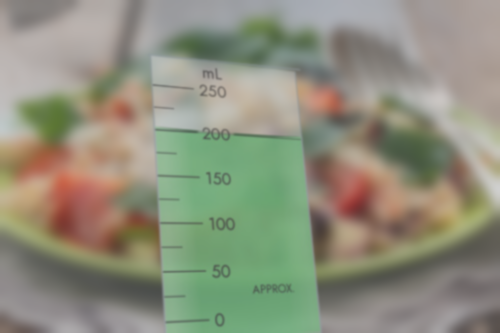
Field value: 200 mL
